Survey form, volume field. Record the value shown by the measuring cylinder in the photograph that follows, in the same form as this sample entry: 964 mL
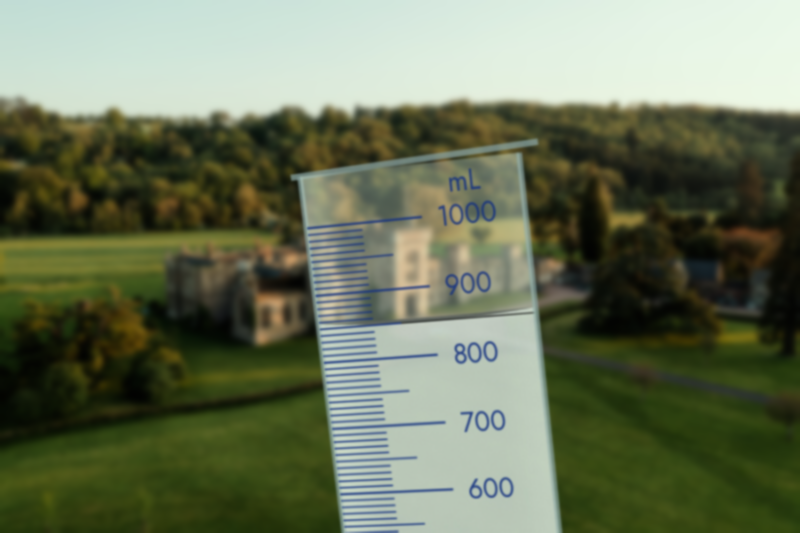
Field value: 850 mL
